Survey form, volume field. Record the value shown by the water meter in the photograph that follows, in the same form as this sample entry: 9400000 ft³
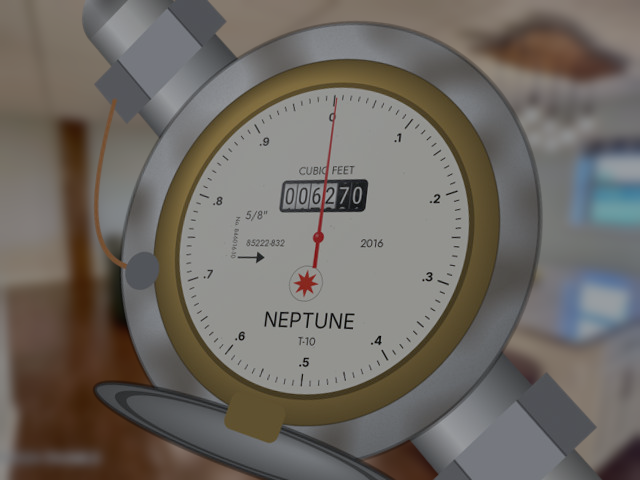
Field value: 6270.00 ft³
